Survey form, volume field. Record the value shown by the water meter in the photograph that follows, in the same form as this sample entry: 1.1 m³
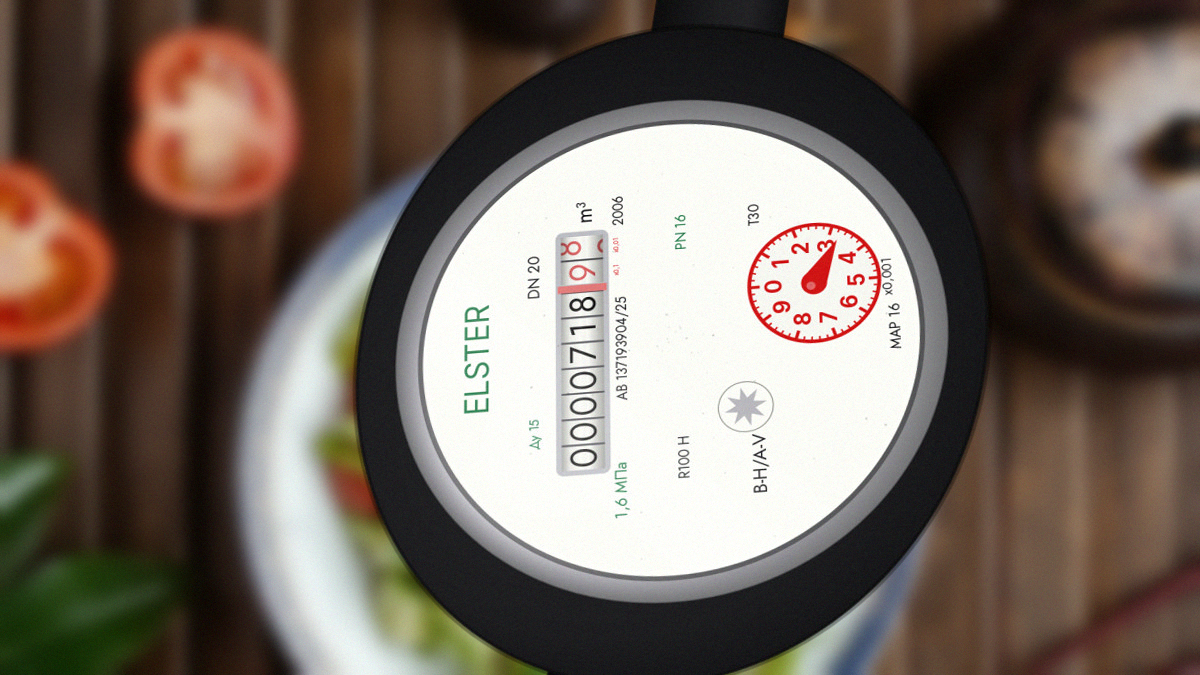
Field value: 718.983 m³
